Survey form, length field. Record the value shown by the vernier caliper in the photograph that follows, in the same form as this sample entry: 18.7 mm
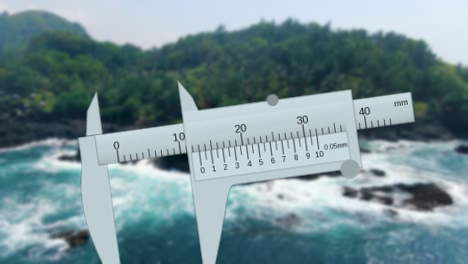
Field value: 13.0 mm
